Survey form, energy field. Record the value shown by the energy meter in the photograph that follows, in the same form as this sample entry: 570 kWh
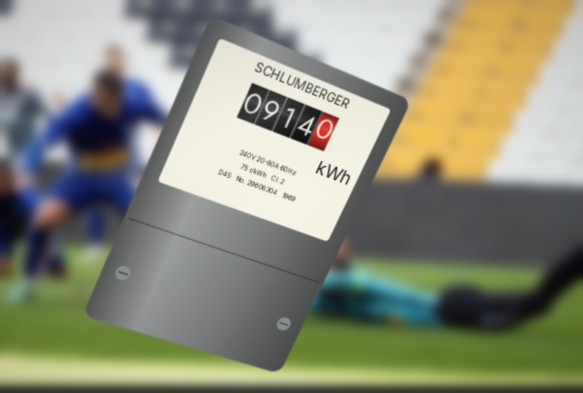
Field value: 914.0 kWh
